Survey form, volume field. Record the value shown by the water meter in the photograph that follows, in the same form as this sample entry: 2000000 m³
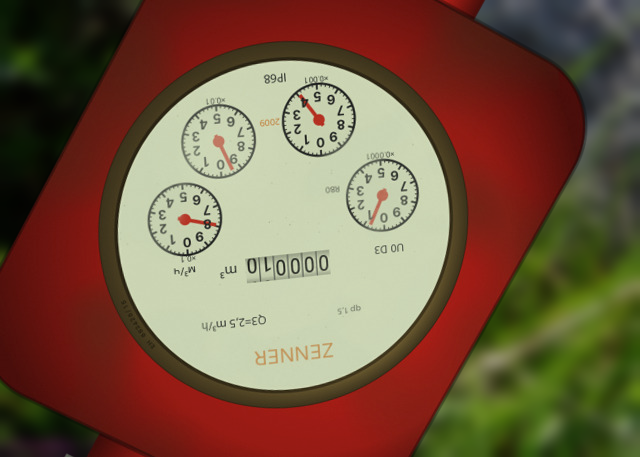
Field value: 9.7940 m³
